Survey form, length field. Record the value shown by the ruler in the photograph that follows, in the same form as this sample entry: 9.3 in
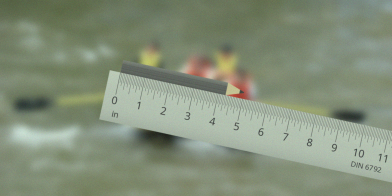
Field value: 5 in
